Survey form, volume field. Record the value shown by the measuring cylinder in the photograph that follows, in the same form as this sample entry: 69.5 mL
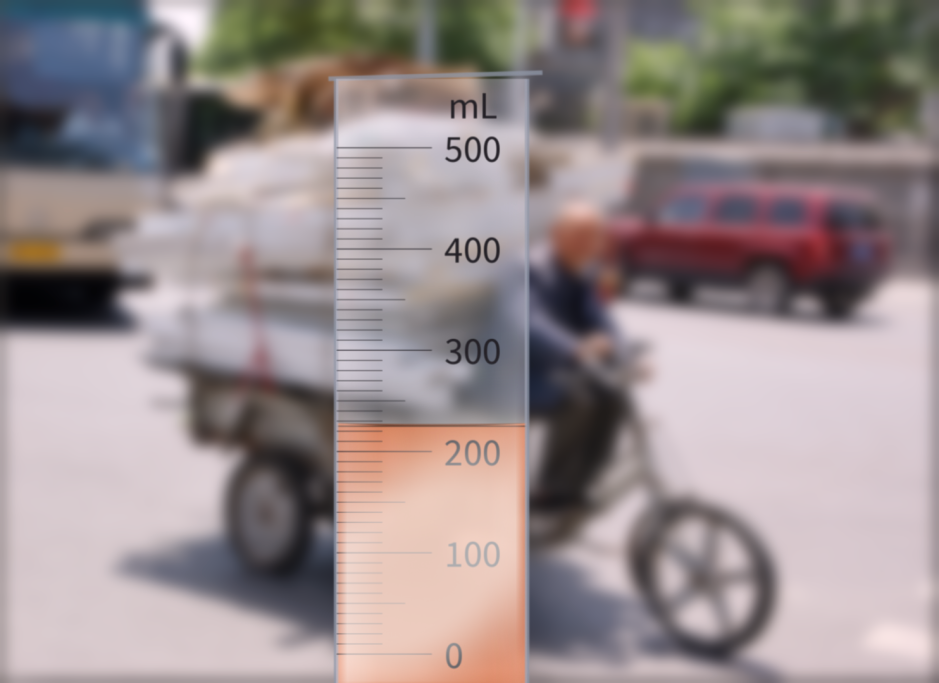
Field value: 225 mL
